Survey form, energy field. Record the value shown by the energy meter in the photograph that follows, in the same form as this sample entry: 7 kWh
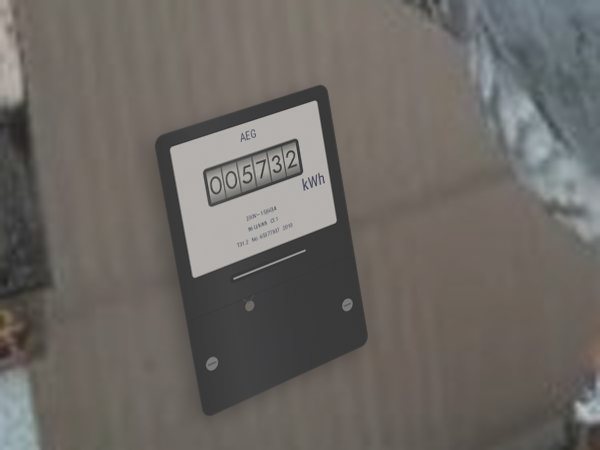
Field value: 5732 kWh
